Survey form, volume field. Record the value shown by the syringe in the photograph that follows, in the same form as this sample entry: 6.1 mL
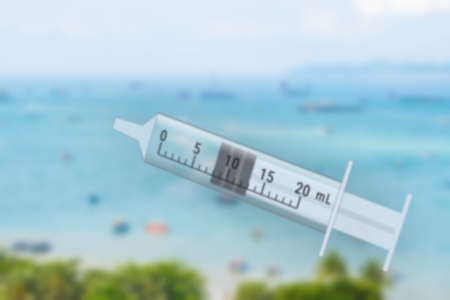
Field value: 8 mL
